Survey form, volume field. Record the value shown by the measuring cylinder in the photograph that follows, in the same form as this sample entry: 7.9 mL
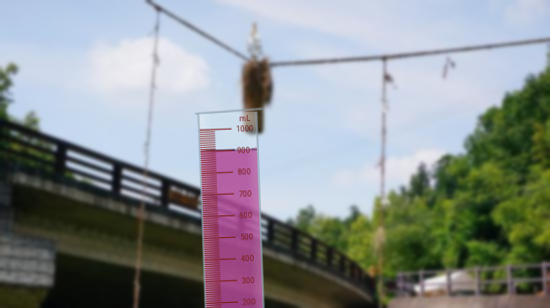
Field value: 900 mL
